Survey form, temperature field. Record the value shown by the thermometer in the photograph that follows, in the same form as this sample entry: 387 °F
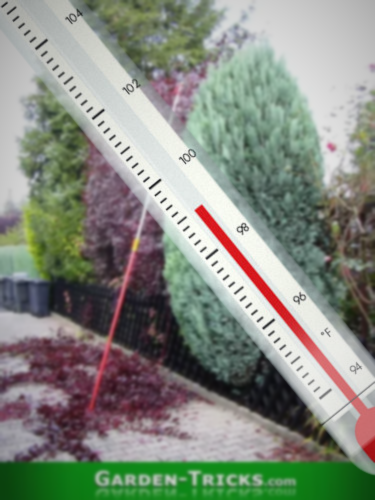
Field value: 99 °F
